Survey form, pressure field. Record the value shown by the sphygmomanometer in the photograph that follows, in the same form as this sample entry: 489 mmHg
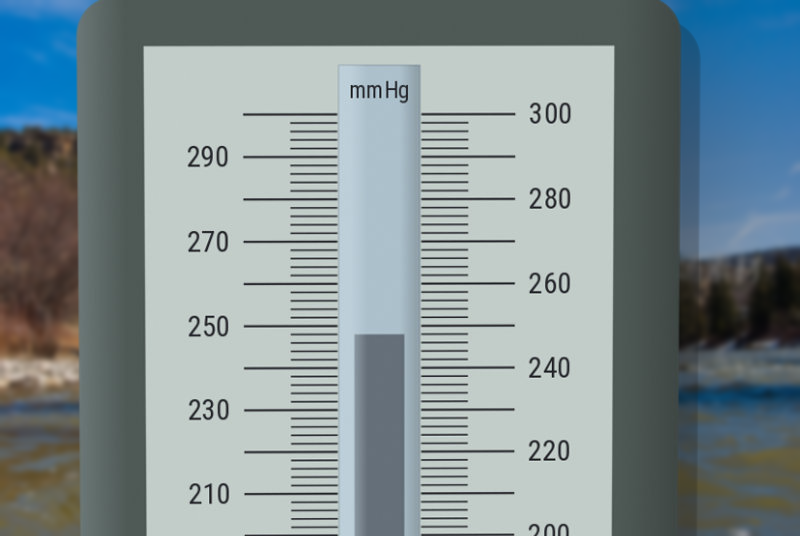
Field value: 248 mmHg
